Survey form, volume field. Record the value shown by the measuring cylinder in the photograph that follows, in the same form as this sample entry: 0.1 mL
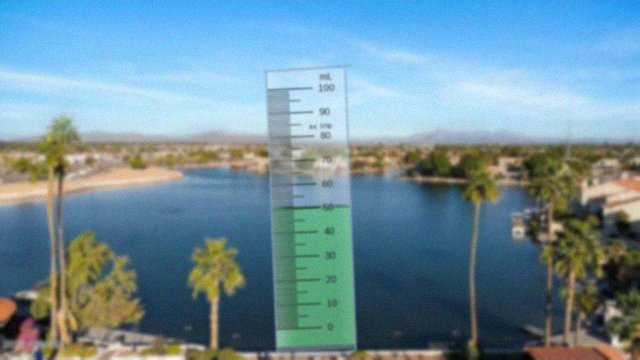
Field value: 50 mL
